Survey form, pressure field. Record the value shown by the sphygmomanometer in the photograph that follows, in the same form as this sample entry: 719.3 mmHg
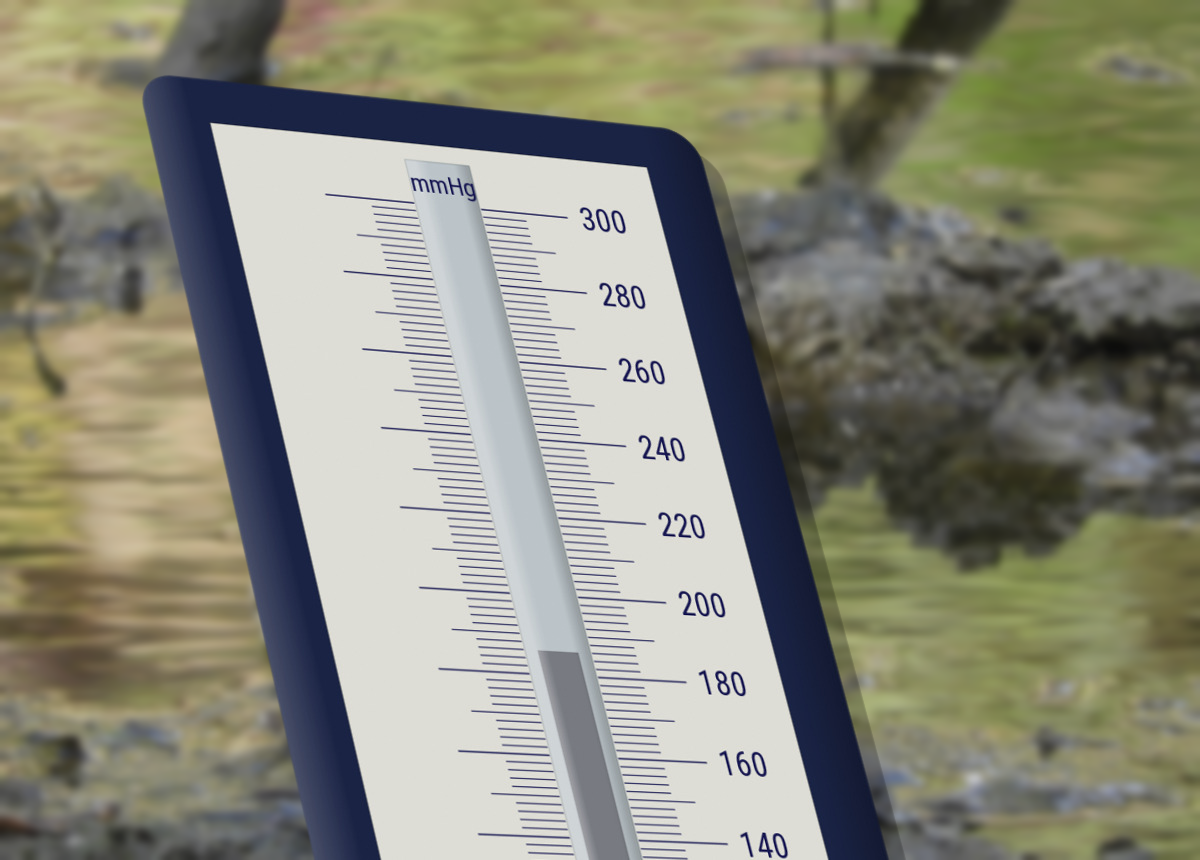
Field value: 186 mmHg
